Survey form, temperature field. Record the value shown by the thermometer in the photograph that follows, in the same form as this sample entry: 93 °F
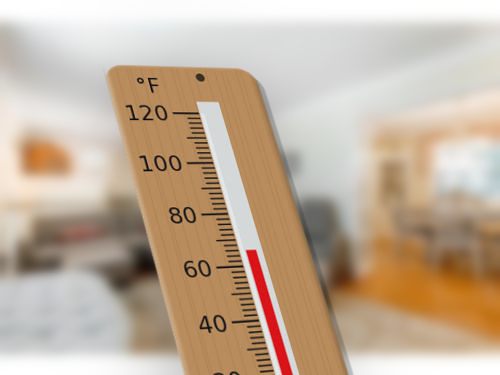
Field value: 66 °F
